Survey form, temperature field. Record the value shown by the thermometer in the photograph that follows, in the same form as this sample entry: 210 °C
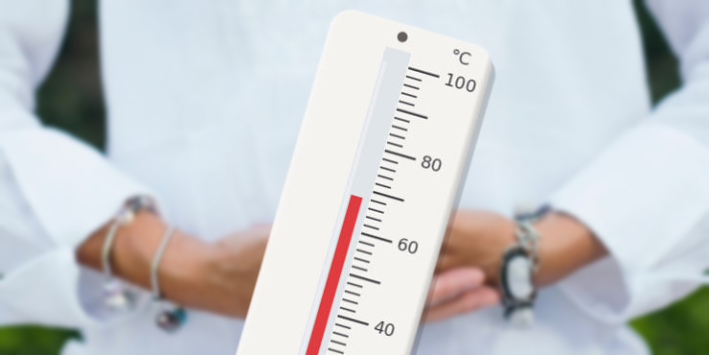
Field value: 68 °C
